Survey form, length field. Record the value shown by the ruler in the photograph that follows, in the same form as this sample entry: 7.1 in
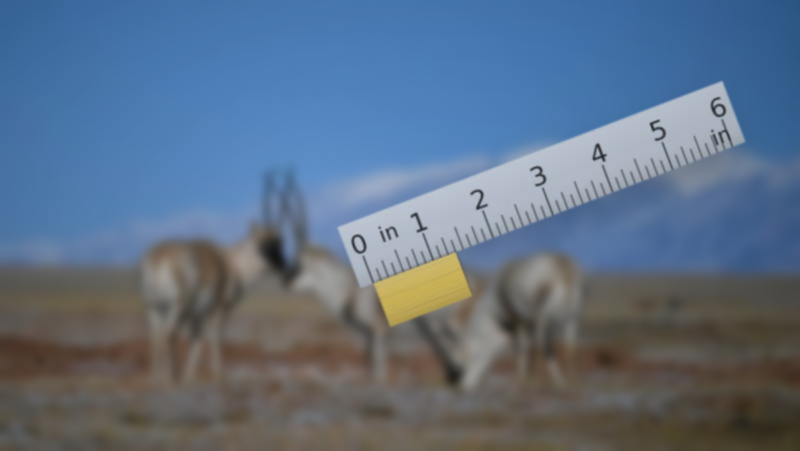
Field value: 1.375 in
